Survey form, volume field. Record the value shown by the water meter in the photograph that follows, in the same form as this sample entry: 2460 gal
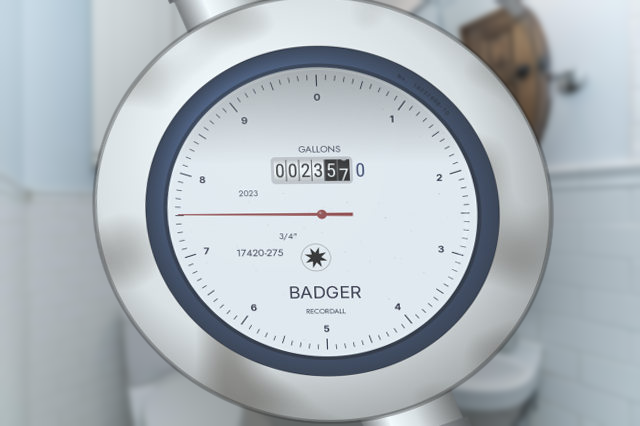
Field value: 23567.5 gal
